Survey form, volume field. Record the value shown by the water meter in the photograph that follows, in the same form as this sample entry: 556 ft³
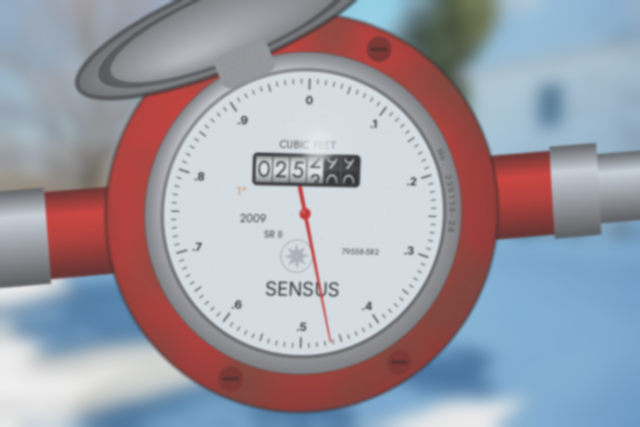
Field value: 25299.46 ft³
